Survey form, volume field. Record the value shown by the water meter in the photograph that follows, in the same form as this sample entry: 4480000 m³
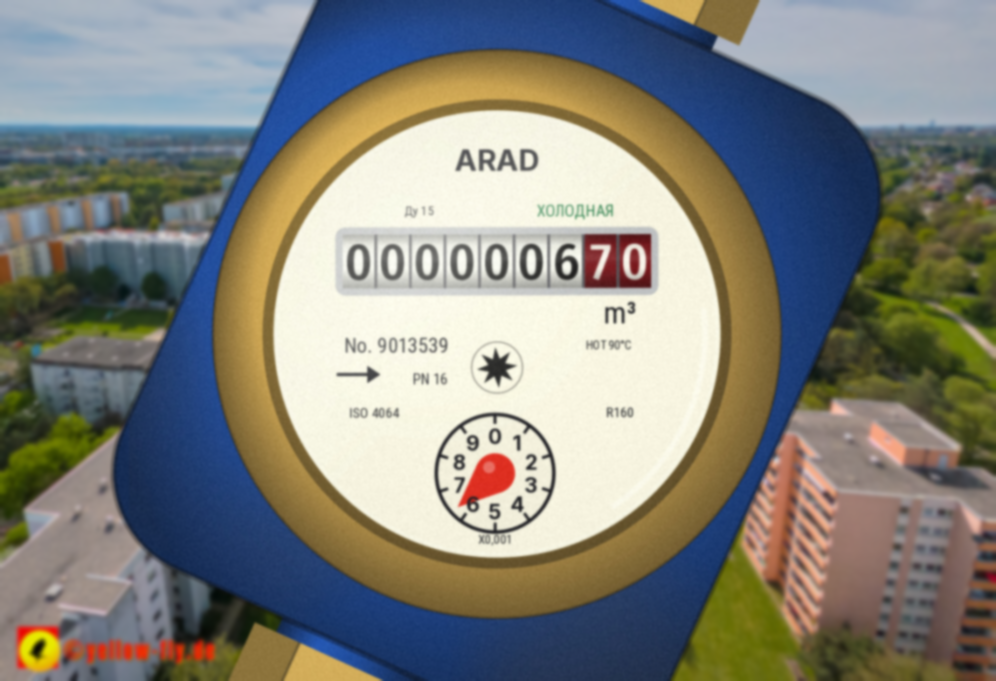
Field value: 6.706 m³
